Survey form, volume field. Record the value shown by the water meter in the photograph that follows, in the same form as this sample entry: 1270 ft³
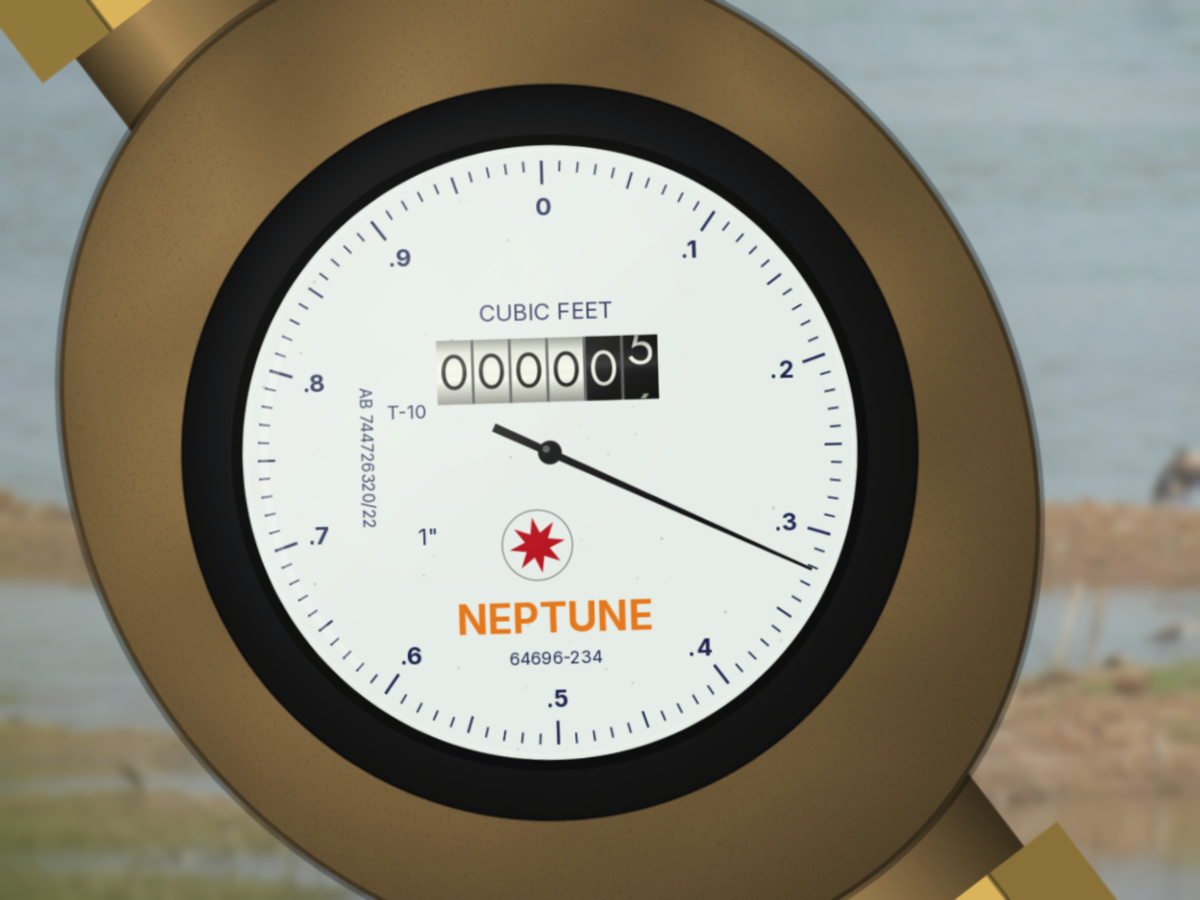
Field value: 5.32 ft³
